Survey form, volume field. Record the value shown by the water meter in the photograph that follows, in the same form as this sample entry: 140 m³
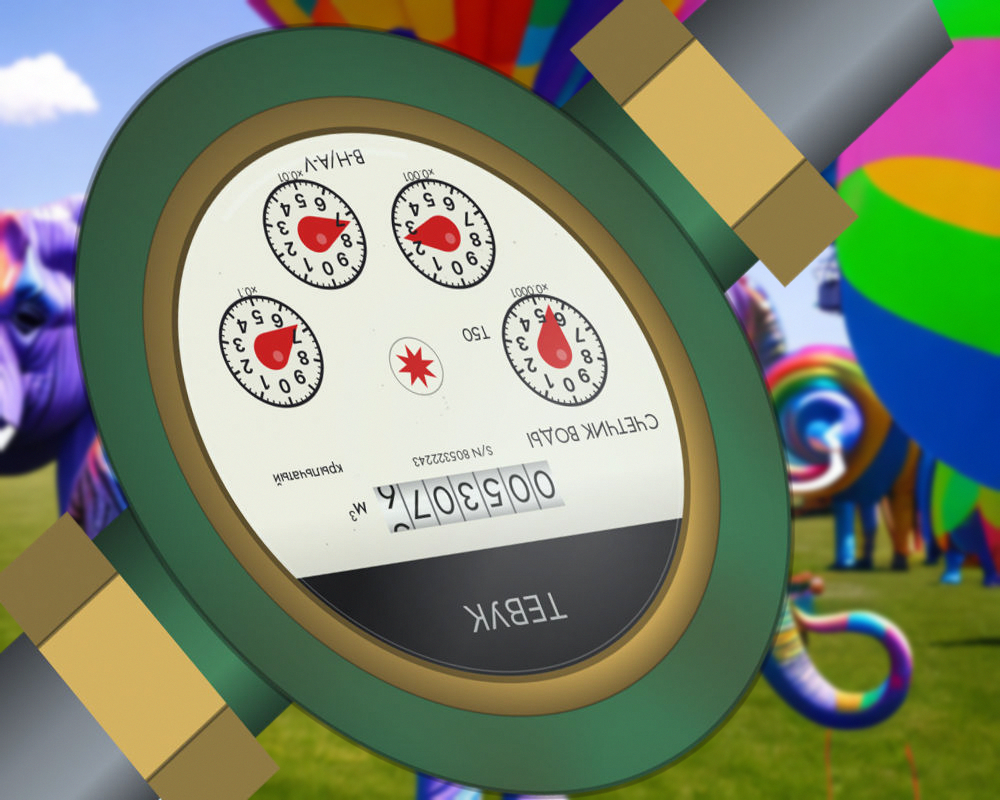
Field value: 53075.6725 m³
